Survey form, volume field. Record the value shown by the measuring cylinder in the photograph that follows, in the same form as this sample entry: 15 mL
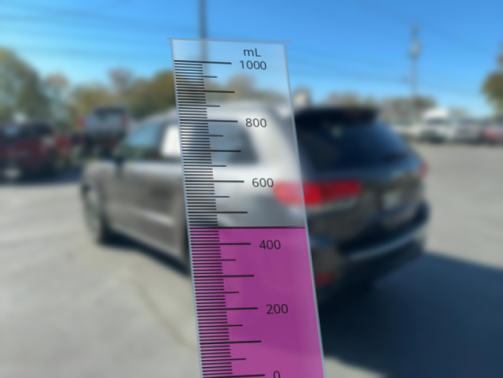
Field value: 450 mL
